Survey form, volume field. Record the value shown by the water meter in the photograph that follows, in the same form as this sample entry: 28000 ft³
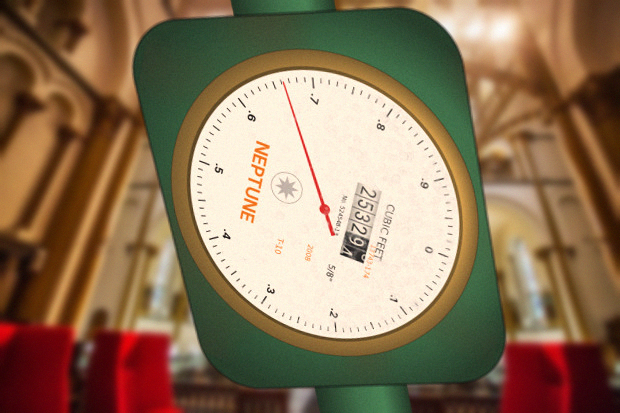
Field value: 253293.66 ft³
